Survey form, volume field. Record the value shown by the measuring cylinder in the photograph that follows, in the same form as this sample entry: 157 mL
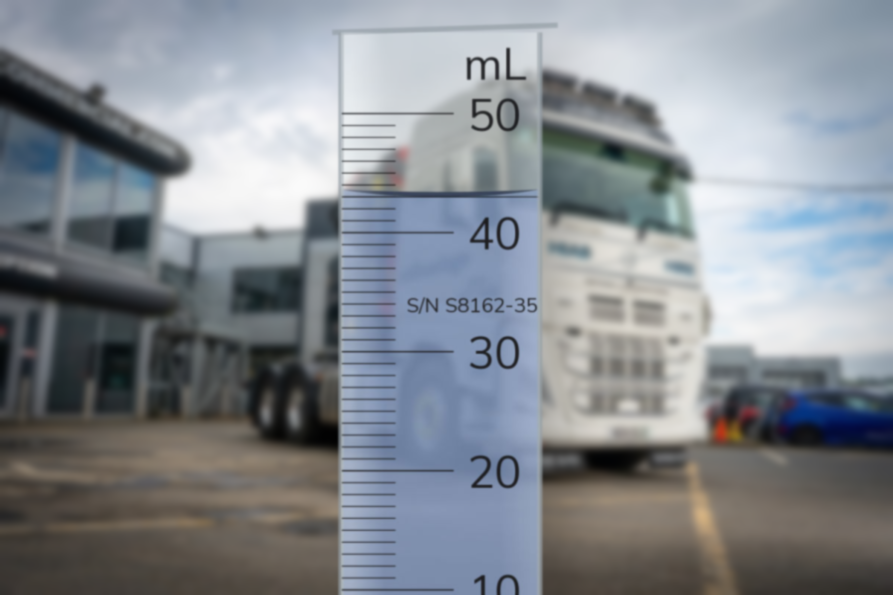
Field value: 43 mL
